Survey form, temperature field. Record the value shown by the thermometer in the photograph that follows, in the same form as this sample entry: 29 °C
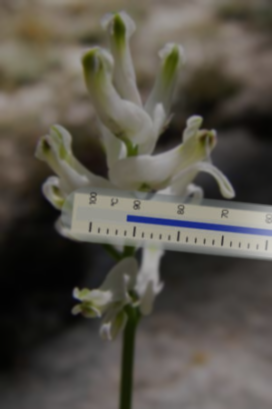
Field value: 92 °C
